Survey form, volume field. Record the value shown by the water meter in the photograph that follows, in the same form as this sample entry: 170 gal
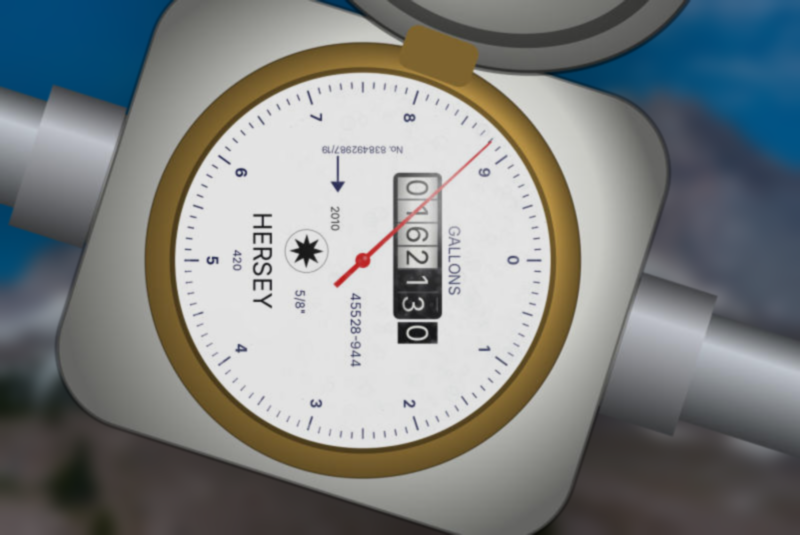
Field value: 162128.8 gal
